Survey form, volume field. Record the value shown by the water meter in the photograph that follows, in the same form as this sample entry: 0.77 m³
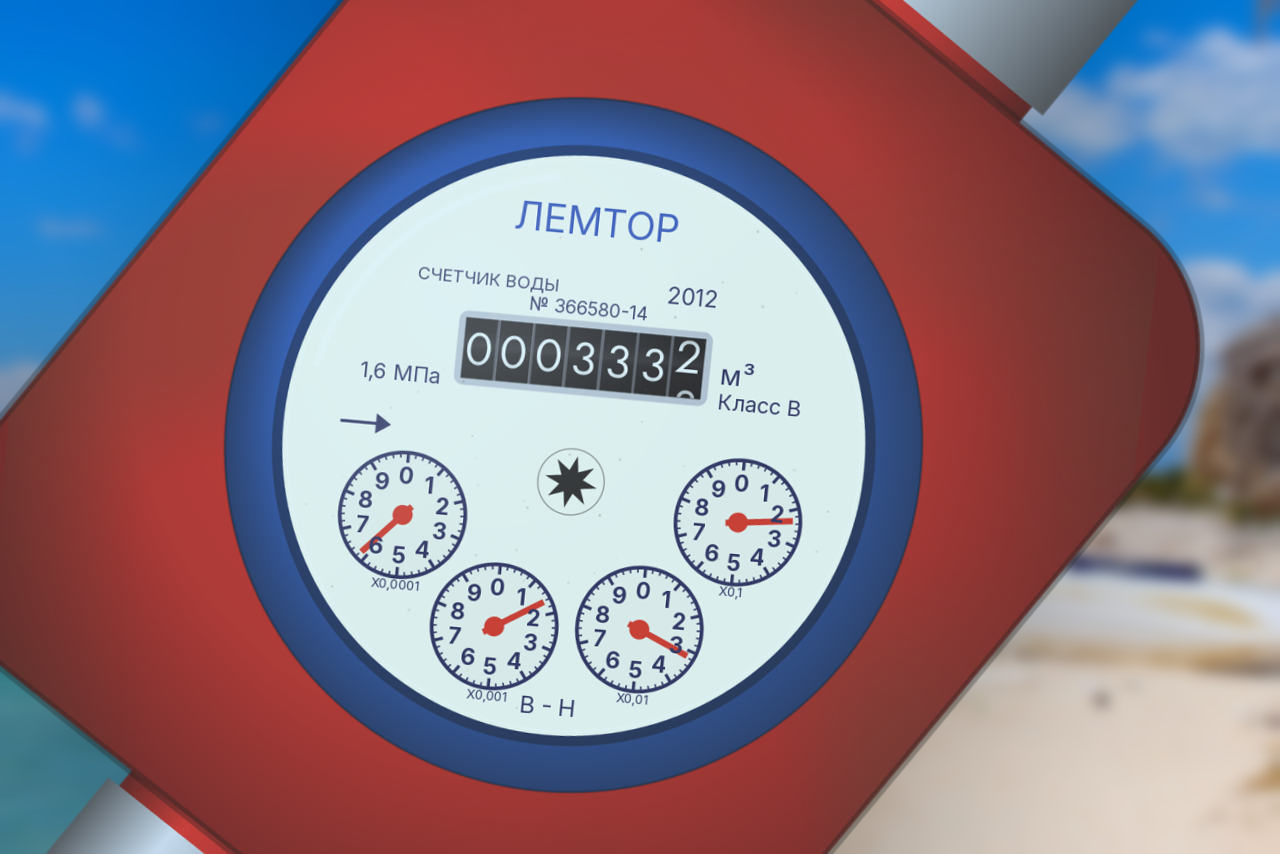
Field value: 3332.2316 m³
